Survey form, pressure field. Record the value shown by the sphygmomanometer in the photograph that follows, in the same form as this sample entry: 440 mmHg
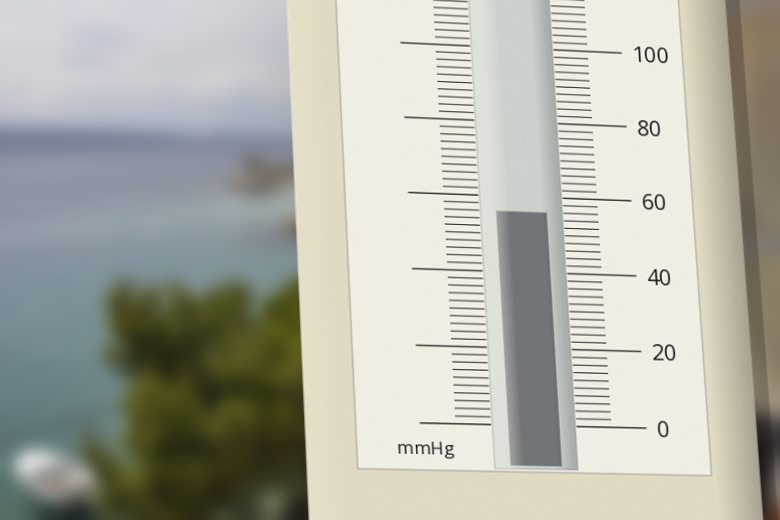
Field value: 56 mmHg
